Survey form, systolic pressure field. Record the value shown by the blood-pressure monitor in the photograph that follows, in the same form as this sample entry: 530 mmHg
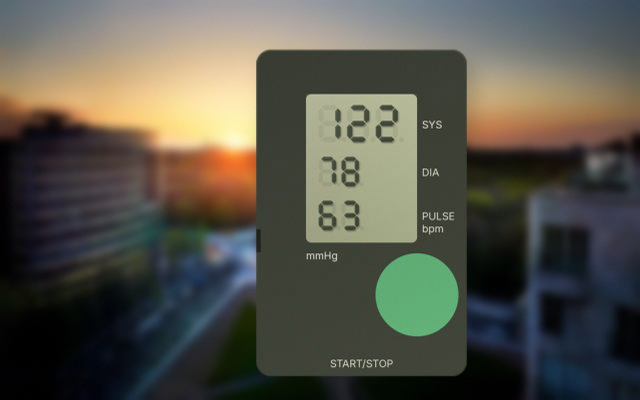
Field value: 122 mmHg
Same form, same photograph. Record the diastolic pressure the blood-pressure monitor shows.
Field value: 78 mmHg
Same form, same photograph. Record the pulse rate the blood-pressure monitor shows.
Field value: 63 bpm
